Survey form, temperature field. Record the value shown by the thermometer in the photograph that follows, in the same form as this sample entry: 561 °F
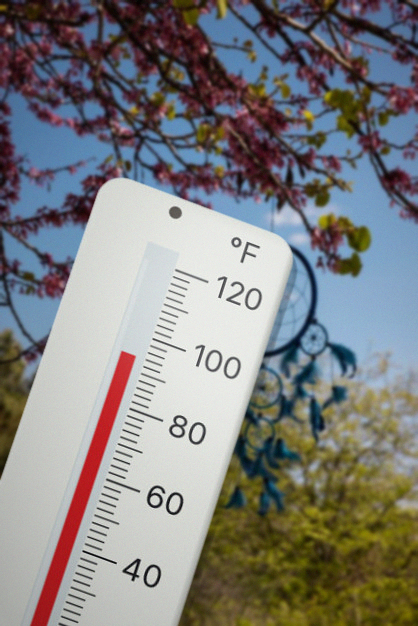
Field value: 94 °F
